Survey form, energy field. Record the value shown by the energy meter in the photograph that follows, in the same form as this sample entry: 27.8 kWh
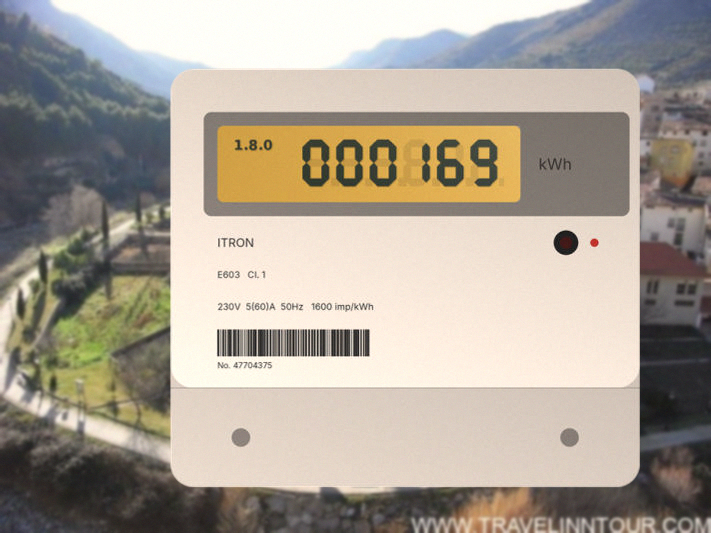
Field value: 169 kWh
